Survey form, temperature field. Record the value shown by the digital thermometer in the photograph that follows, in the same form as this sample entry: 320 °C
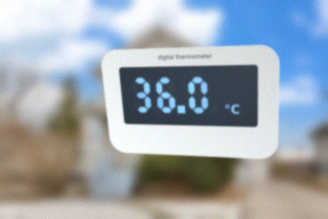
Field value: 36.0 °C
